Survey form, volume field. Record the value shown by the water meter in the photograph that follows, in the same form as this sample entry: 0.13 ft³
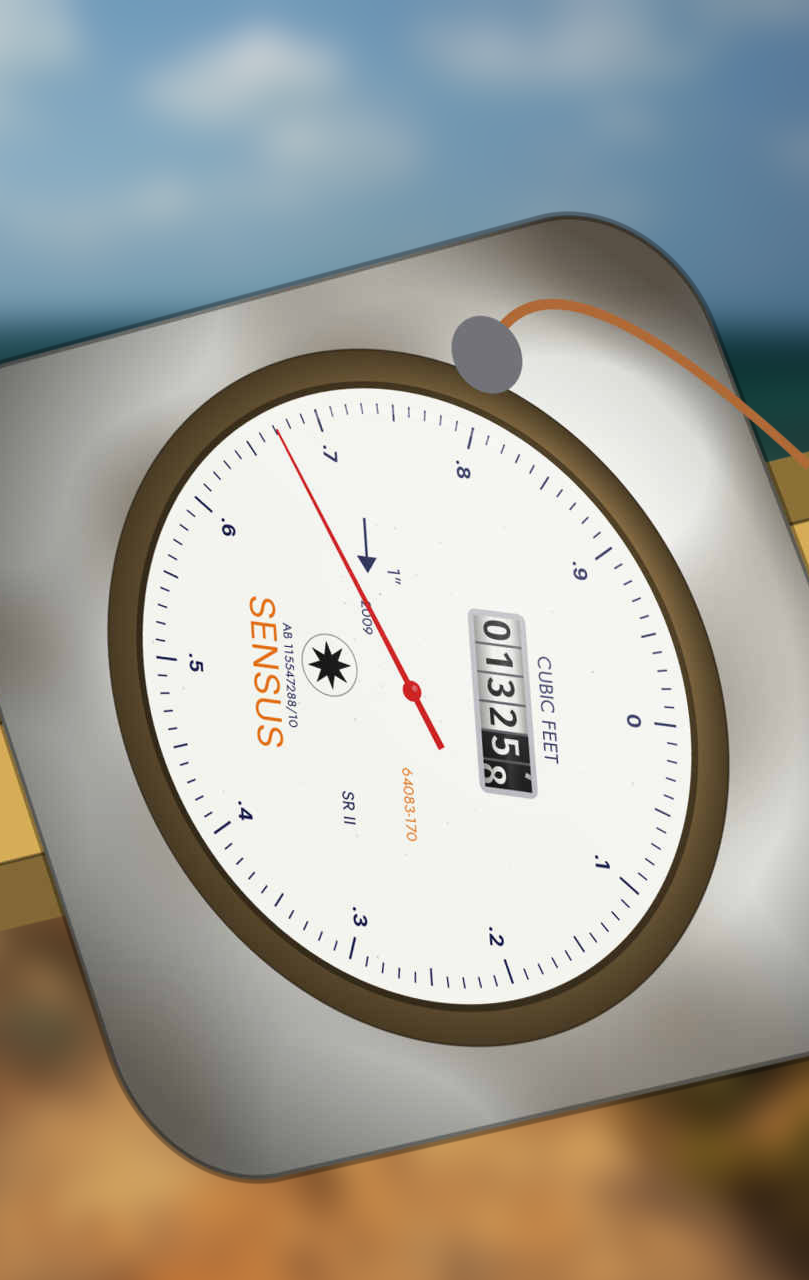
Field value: 13257.67 ft³
